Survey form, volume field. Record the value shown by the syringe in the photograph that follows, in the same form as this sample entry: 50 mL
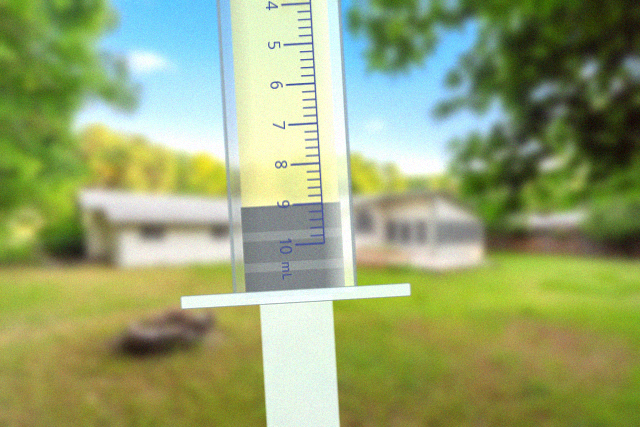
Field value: 9 mL
